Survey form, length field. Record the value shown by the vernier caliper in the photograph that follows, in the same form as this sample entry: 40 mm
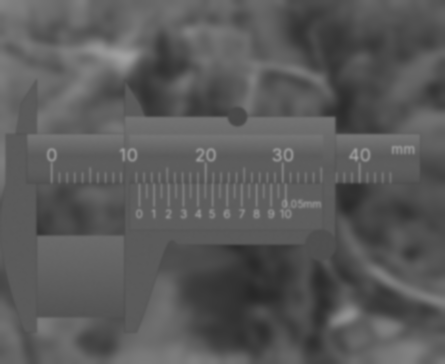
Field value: 11.4 mm
